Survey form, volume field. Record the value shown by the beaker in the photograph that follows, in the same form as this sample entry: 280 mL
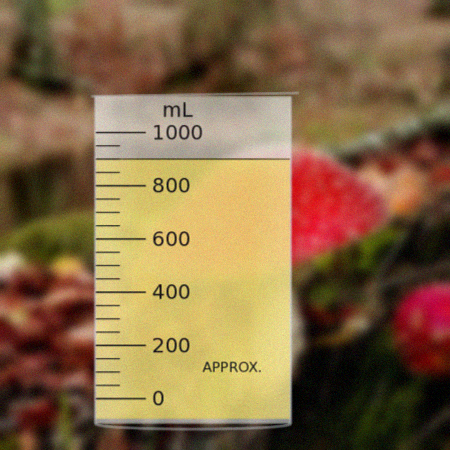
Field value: 900 mL
